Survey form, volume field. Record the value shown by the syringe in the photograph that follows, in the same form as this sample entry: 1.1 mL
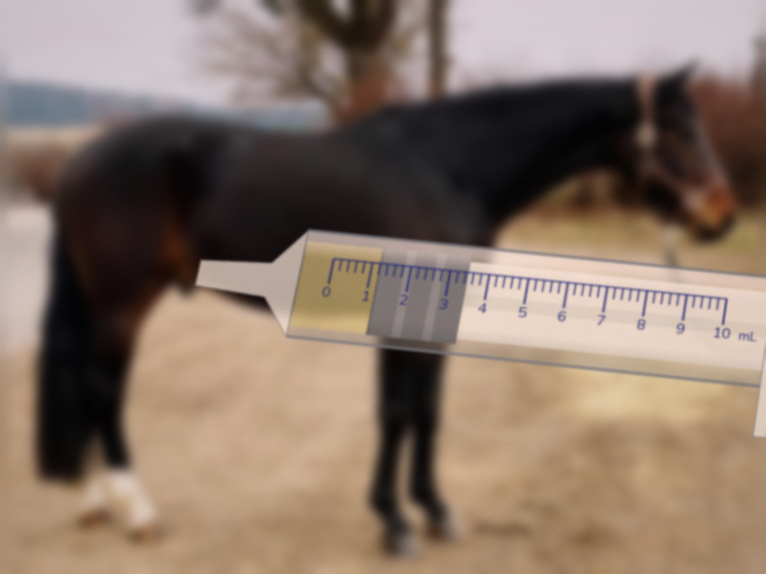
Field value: 1.2 mL
